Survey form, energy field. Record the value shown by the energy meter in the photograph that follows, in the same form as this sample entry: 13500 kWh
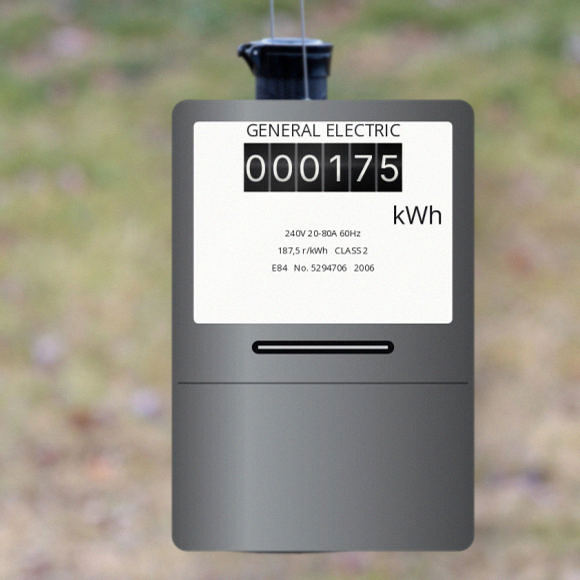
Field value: 175 kWh
